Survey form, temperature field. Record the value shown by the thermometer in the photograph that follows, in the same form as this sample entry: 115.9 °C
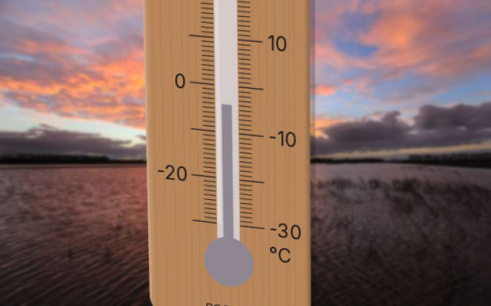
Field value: -4 °C
